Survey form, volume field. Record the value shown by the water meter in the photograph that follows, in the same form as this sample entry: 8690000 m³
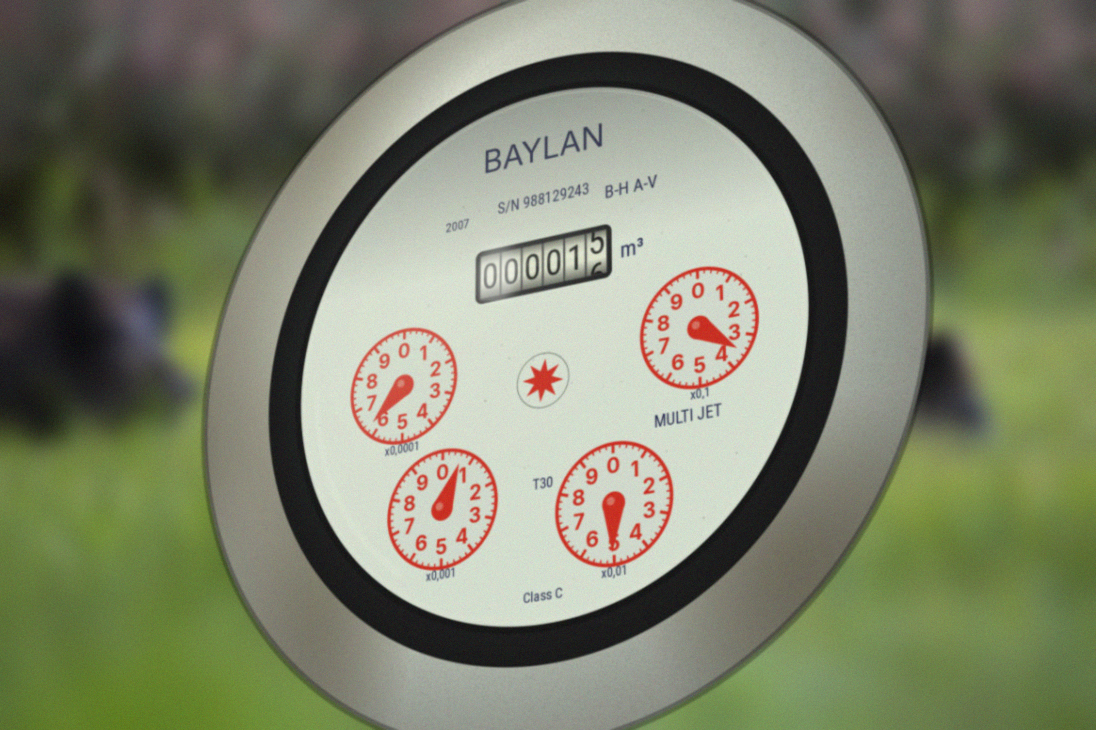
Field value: 15.3506 m³
